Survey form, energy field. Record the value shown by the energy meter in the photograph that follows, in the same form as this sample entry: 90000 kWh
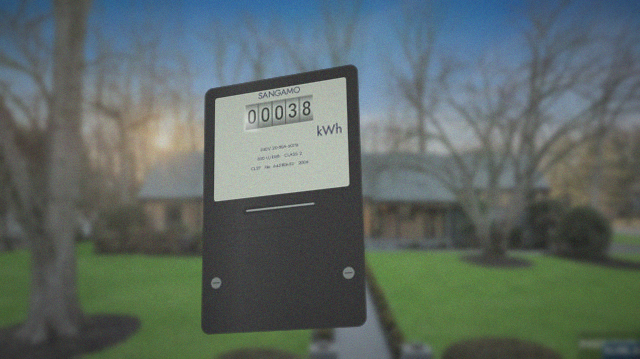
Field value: 38 kWh
